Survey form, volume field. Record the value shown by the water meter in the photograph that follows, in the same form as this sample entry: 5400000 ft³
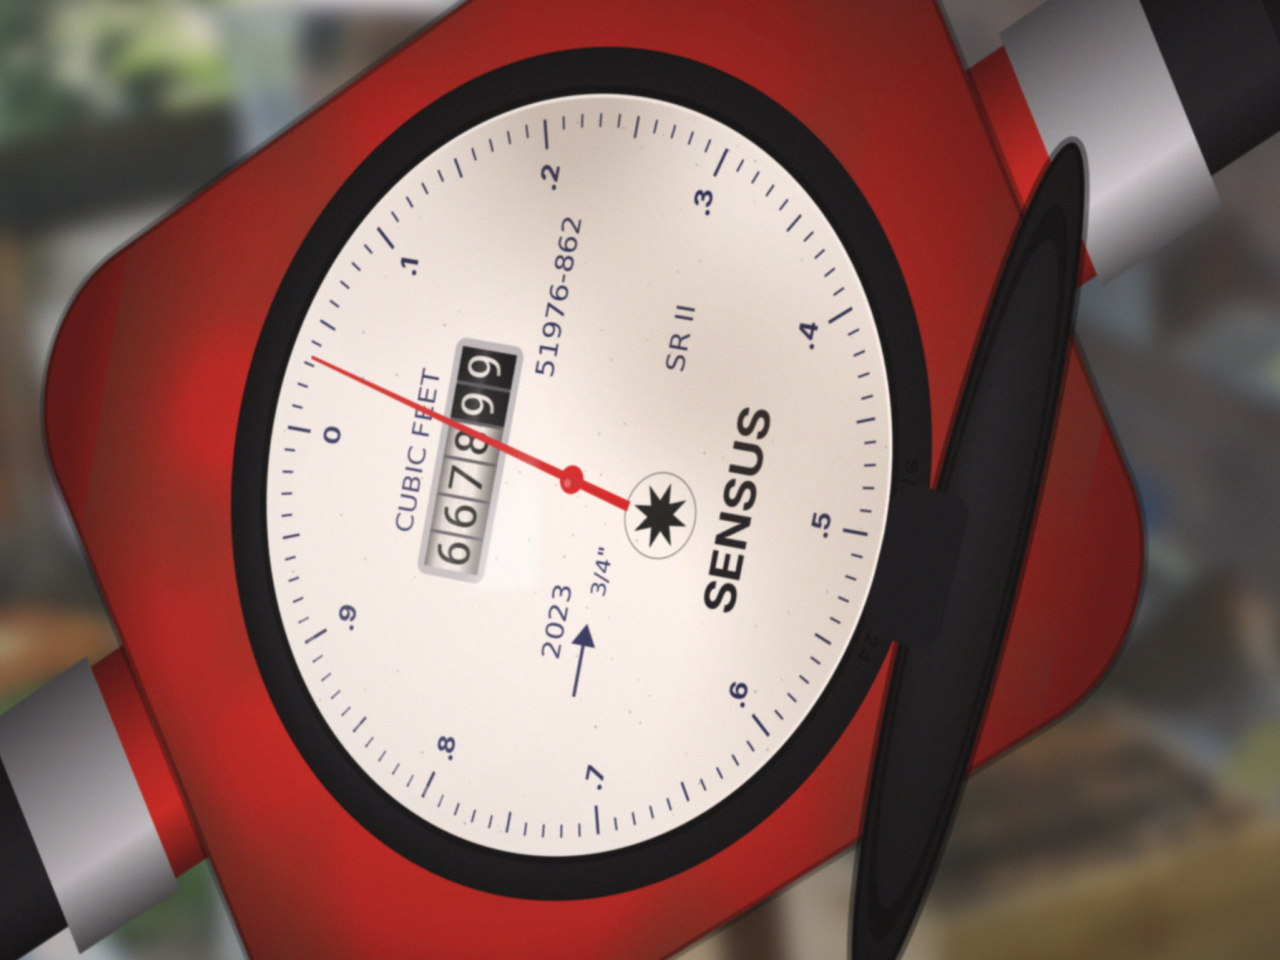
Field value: 667899.03 ft³
